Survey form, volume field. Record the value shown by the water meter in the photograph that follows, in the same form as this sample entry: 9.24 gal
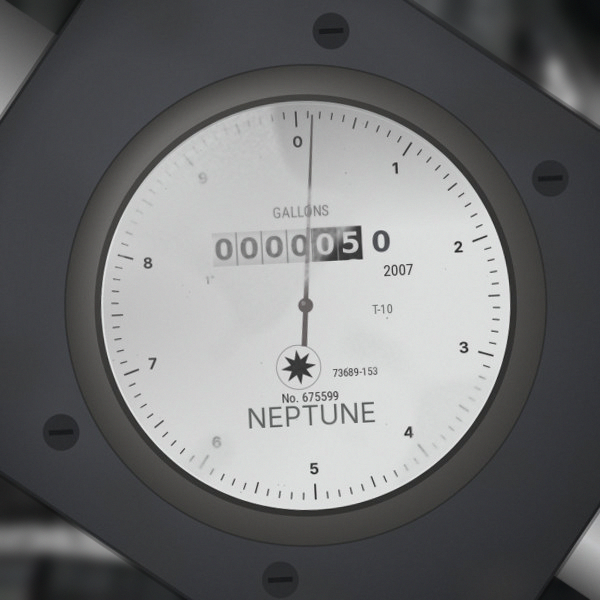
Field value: 50.1 gal
